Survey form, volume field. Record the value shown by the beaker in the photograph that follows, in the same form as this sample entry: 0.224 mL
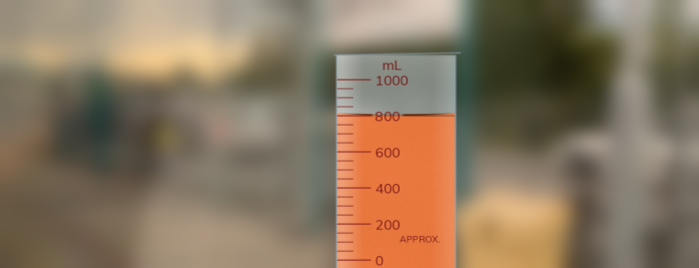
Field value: 800 mL
